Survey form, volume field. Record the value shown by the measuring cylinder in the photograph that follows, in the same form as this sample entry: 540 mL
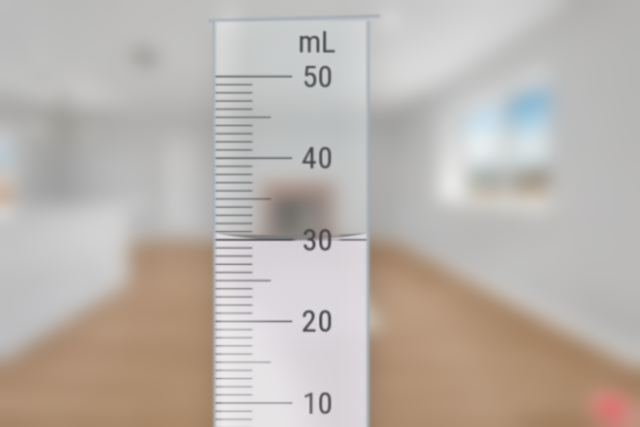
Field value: 30 mL
